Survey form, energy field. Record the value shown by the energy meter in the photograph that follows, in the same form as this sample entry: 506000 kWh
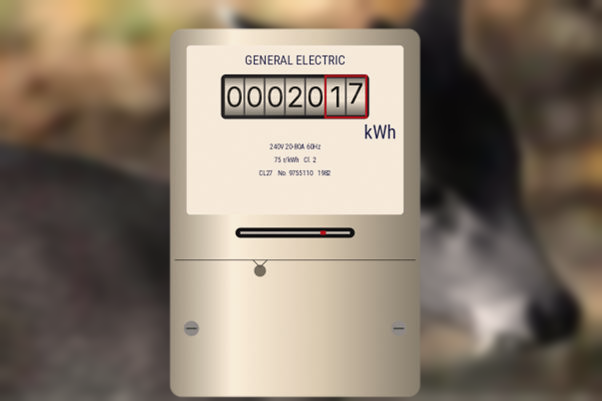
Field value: 20.17 kWh
